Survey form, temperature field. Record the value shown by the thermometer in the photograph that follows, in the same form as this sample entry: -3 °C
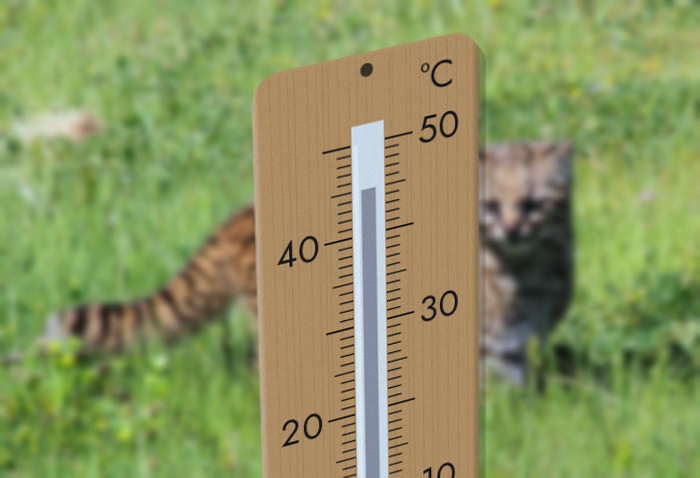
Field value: 45 °C
